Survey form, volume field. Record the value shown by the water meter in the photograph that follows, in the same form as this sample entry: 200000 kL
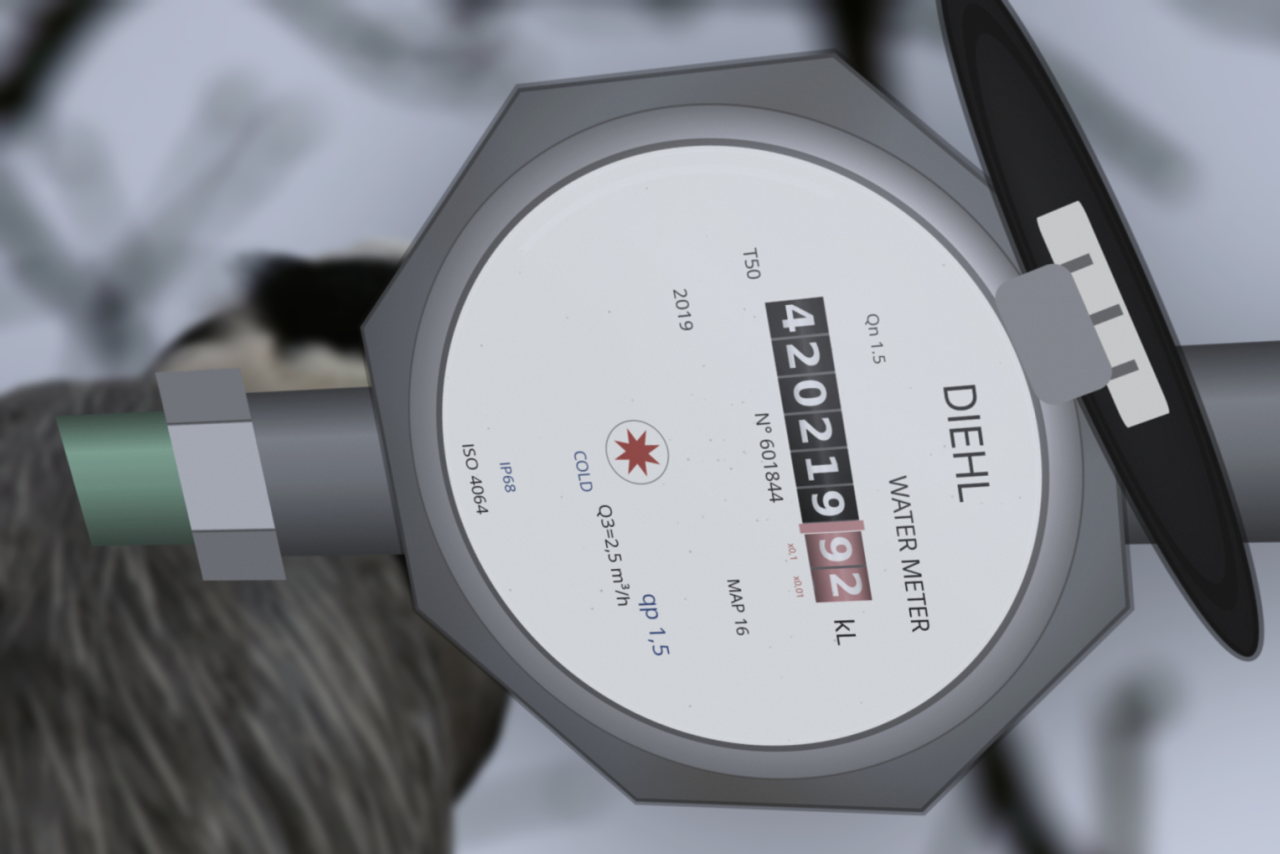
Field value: 420219.92 kL
